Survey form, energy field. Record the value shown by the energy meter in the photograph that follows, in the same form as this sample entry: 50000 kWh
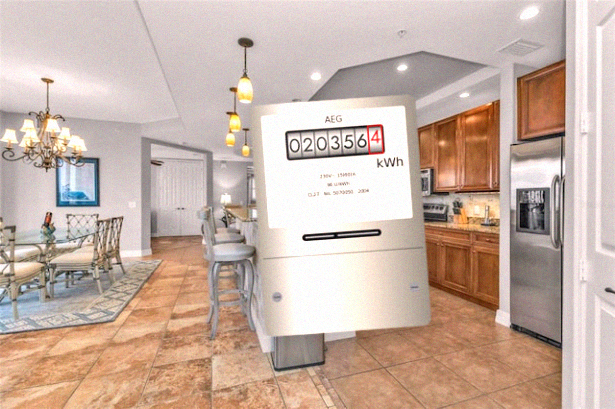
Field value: 20356.4 kWh
